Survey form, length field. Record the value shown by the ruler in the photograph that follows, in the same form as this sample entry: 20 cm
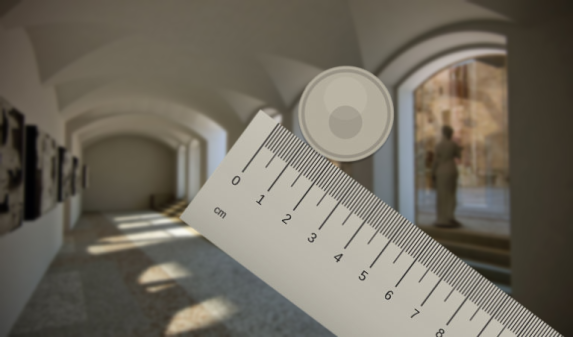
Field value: 3 cm
